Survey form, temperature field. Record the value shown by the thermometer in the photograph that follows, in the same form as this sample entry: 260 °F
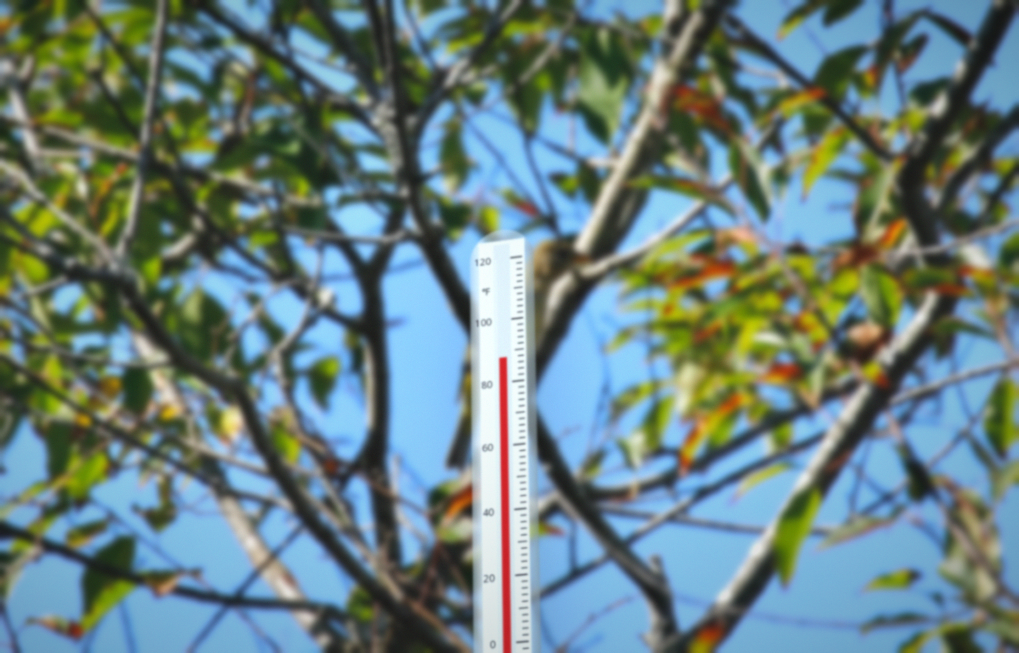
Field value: 88 °F
